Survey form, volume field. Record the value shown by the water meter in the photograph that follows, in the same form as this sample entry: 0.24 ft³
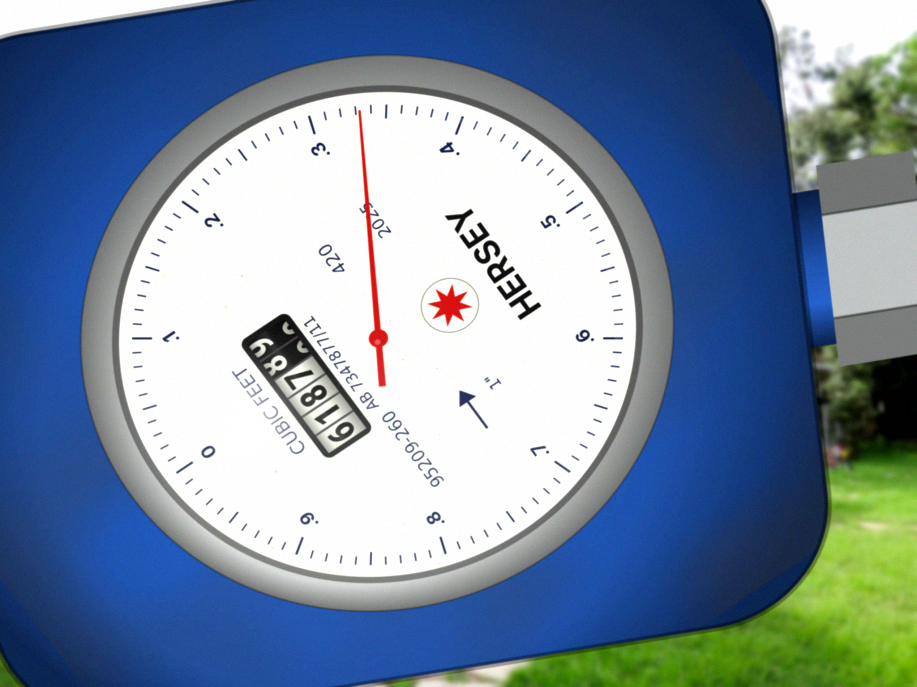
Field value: 618789.33 ft³
